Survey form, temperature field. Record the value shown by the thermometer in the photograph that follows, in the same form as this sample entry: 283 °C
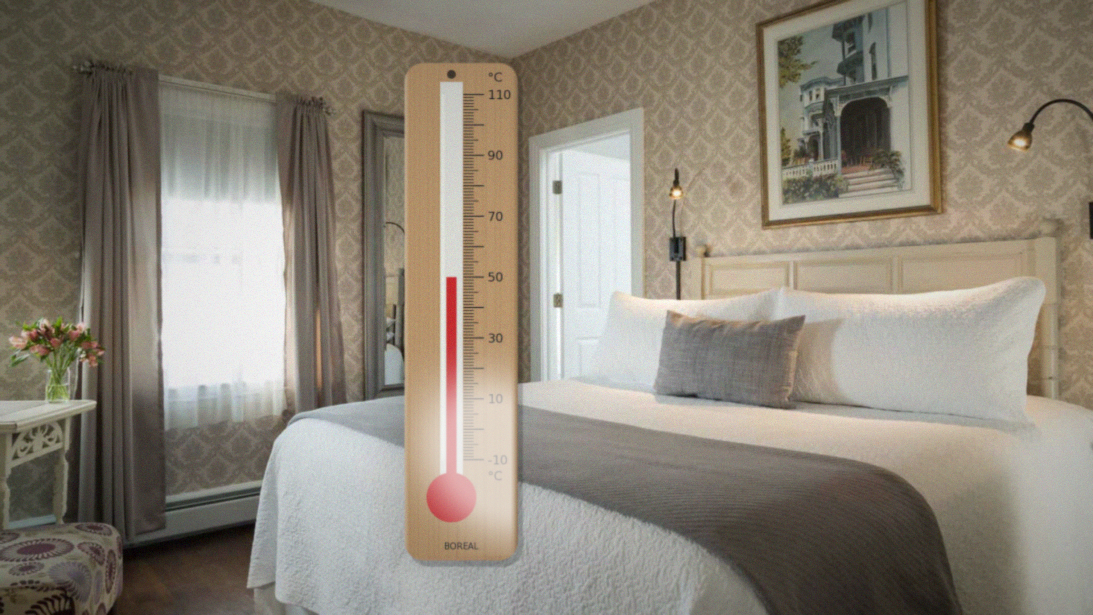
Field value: 50 °C
